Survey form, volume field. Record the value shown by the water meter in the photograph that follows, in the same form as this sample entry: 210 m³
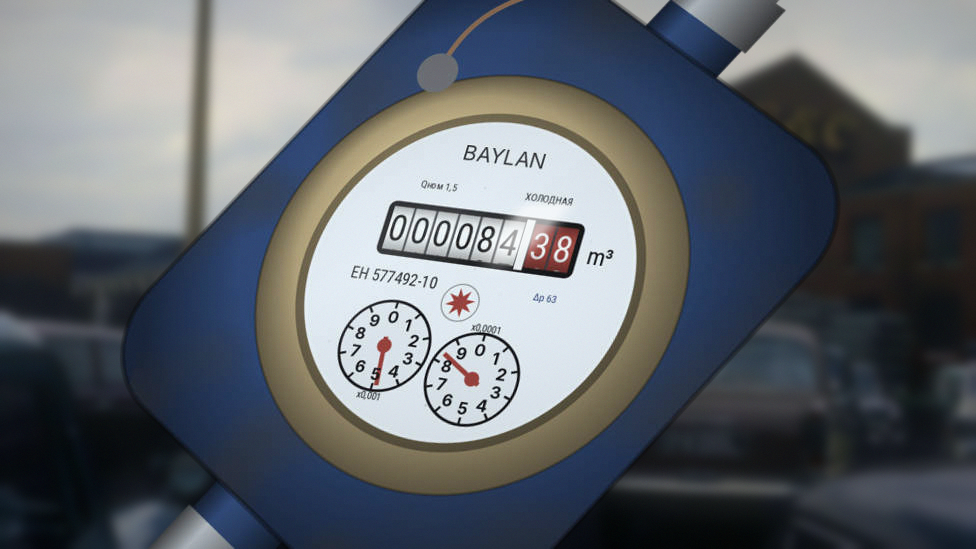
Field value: 84.3848 m³
